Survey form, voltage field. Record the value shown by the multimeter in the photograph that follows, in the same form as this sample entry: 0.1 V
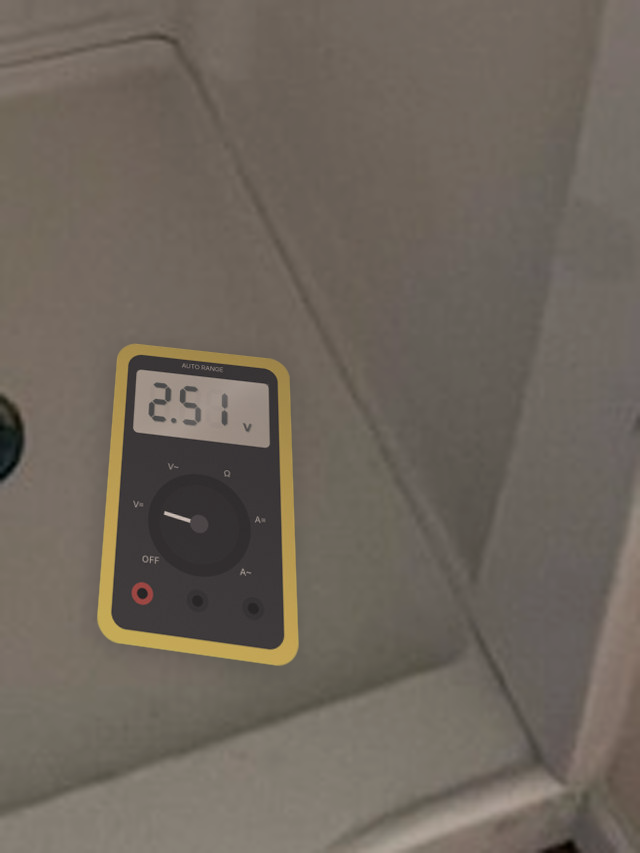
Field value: 2.51 V
